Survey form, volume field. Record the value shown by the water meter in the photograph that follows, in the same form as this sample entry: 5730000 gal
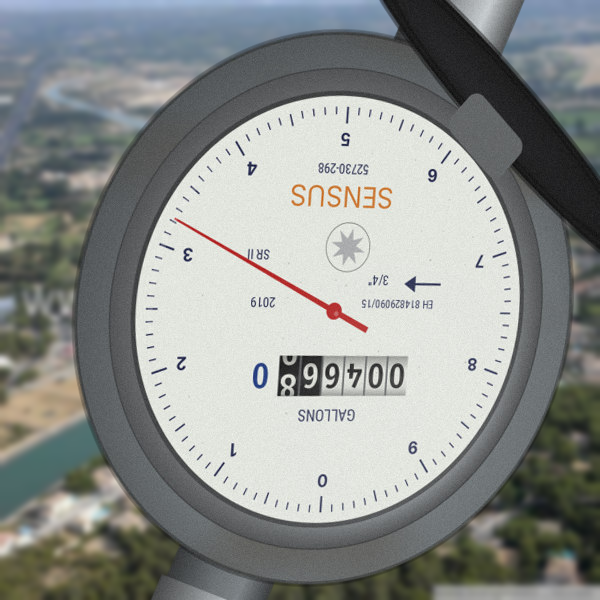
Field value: 46683.2 gal
